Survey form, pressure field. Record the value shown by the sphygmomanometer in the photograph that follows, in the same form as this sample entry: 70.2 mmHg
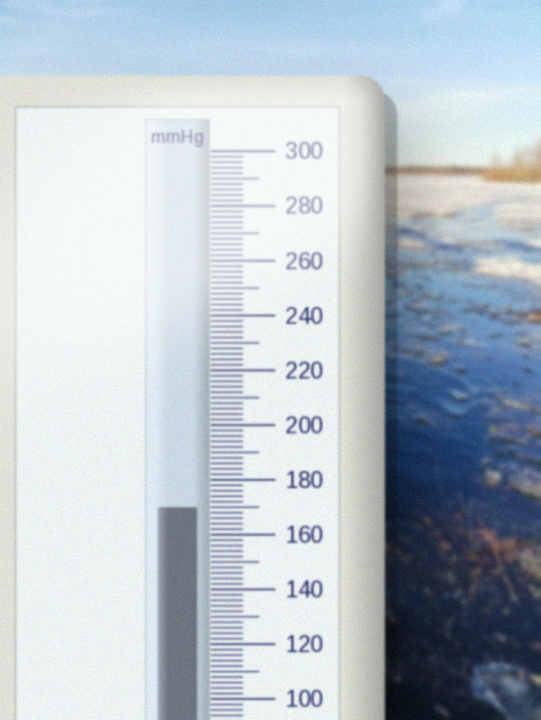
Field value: 170 mmHg
